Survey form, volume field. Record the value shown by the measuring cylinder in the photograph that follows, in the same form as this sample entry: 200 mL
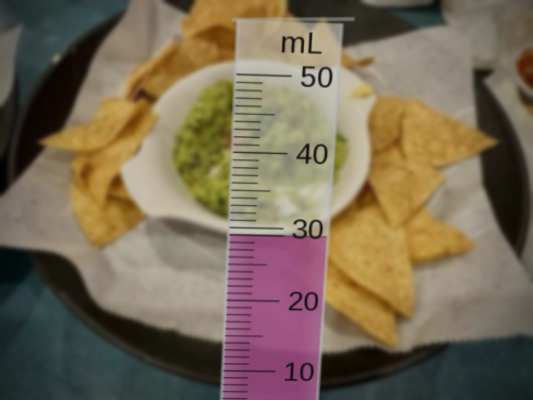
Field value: 29 mL
